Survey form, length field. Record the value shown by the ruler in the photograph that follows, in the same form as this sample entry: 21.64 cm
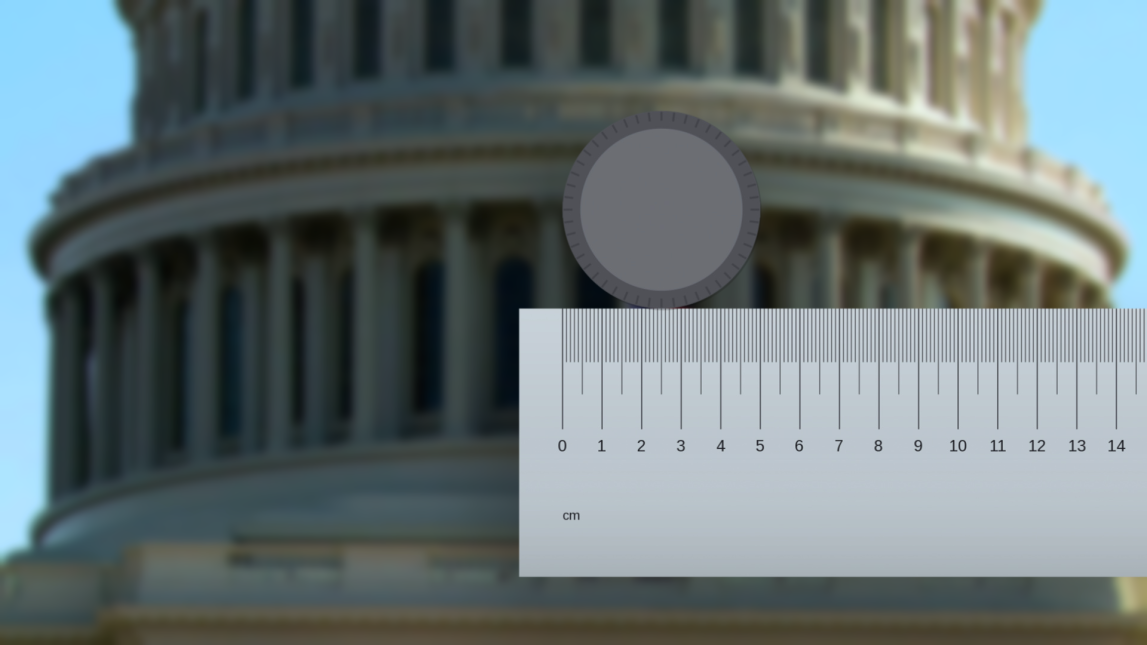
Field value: 5 cm
